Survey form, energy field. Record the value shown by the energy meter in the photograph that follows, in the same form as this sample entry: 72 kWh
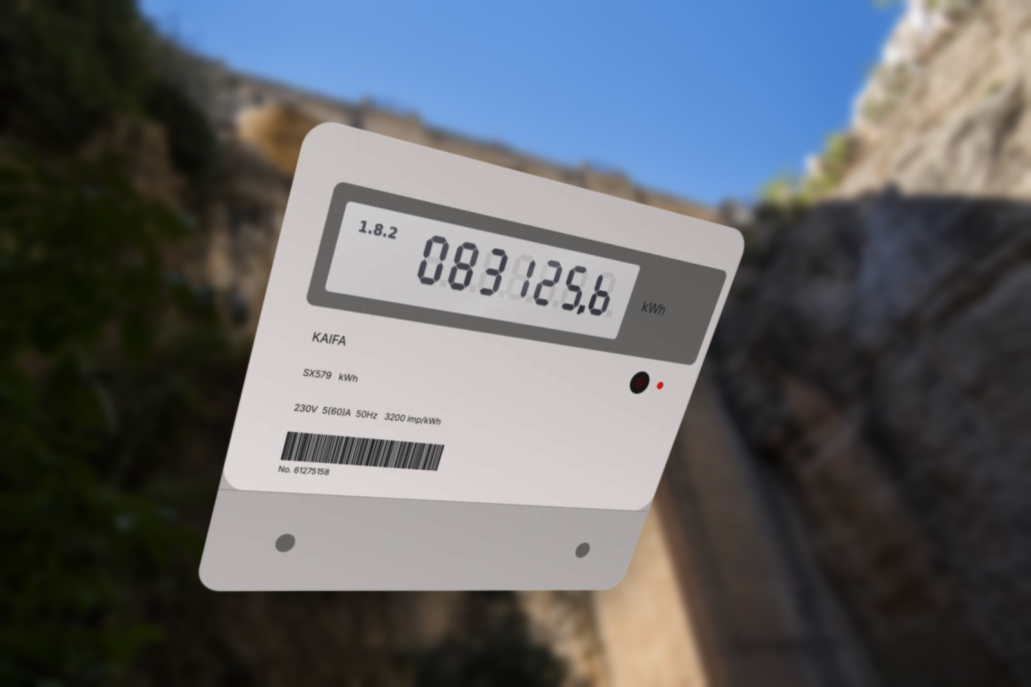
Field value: 83125.6 kWh
